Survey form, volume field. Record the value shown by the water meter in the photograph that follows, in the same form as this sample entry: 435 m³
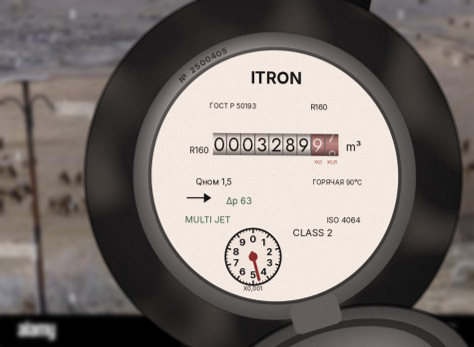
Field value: 3289.974 m³
